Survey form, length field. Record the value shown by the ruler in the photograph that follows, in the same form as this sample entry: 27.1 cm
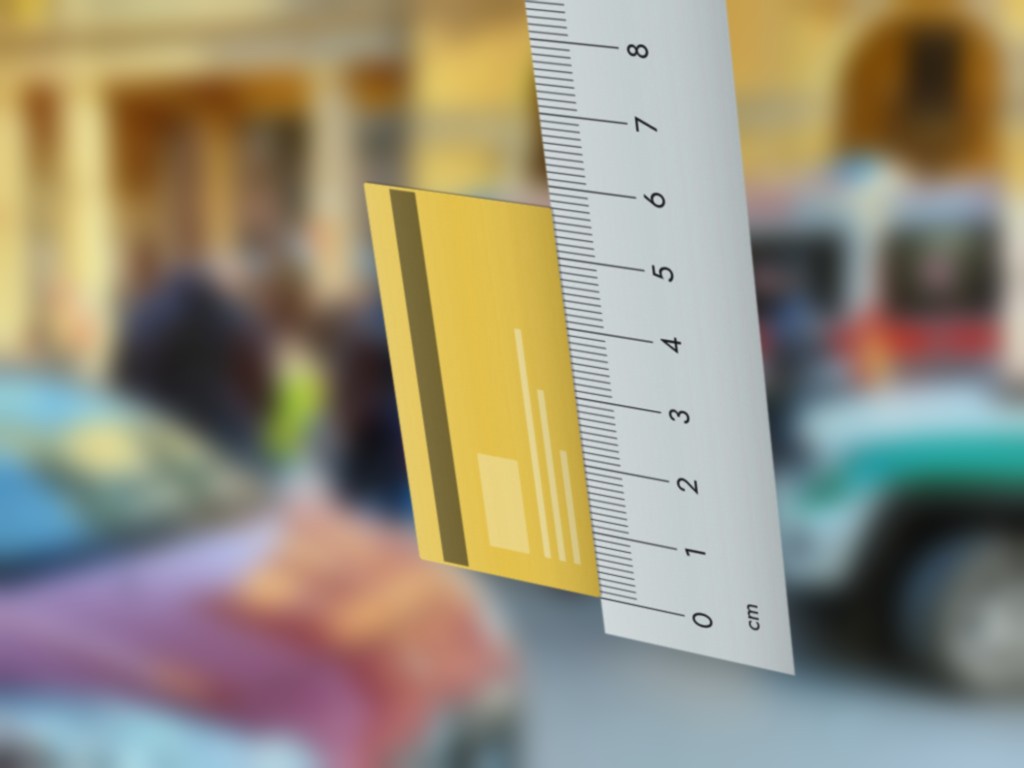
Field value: 5.7 cm
